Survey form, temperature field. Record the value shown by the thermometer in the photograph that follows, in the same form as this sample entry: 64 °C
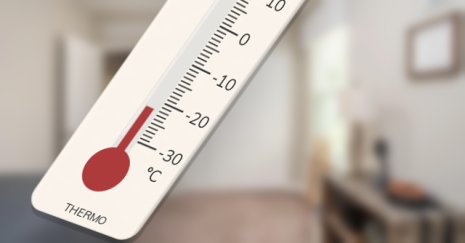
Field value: -22 °C
